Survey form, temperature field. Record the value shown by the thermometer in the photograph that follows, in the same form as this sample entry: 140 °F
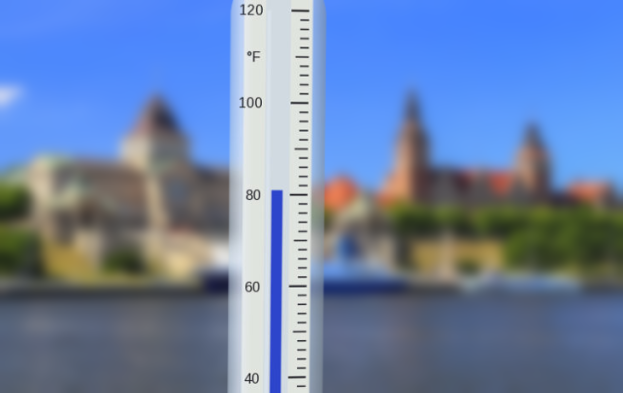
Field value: 81 °F
